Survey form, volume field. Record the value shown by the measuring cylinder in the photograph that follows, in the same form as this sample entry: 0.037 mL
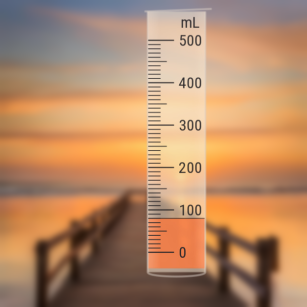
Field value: 80 mL
